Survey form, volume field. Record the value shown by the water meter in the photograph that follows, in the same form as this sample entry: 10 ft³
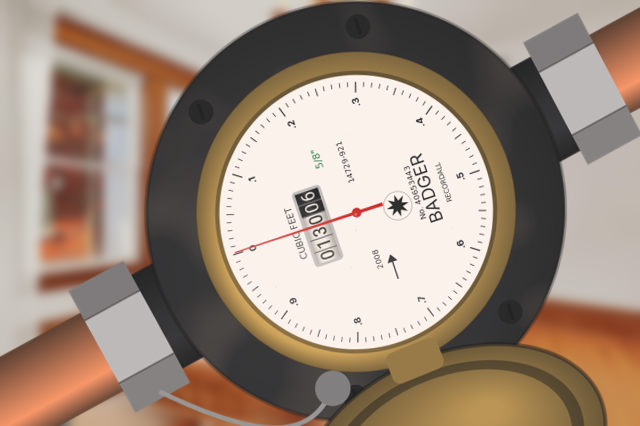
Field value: 13006.00 ft³
